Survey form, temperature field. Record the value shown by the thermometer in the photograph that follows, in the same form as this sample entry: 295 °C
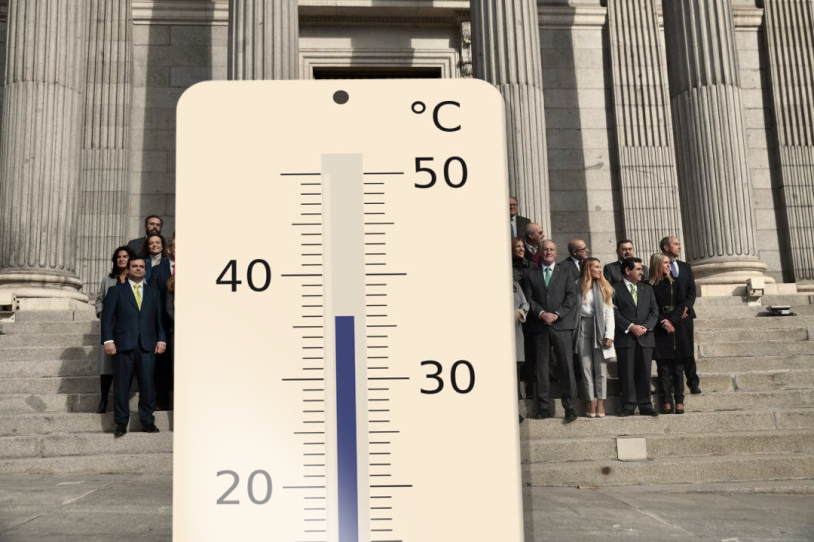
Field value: 36 °C
